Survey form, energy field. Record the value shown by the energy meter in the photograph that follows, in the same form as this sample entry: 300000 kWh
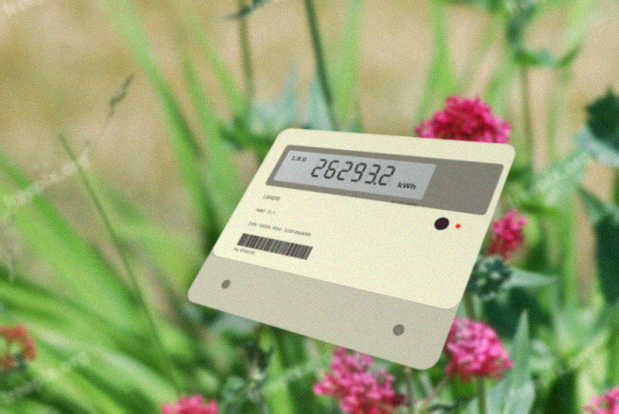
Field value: 26293.2 kWh
